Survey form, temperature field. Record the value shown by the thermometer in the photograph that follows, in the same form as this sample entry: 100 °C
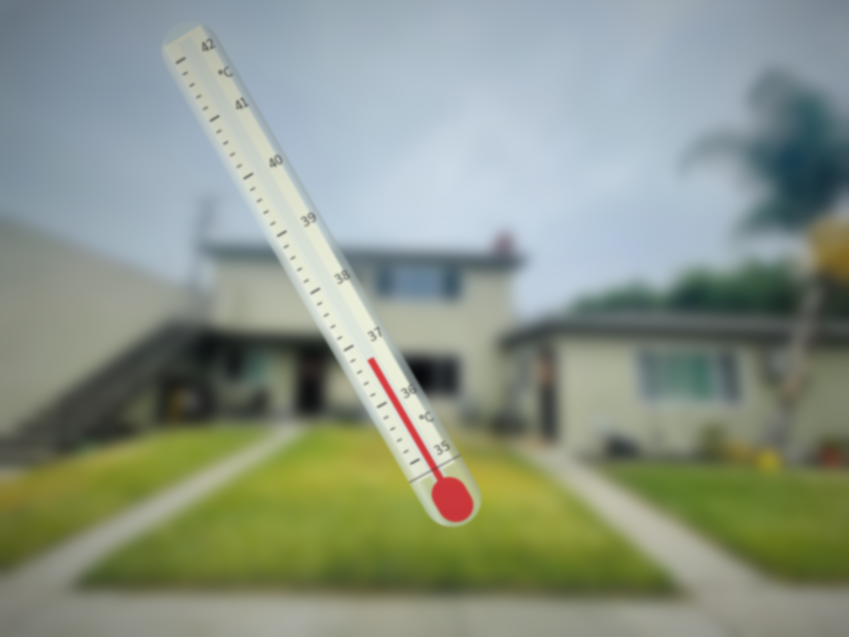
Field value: 36.7 °C
